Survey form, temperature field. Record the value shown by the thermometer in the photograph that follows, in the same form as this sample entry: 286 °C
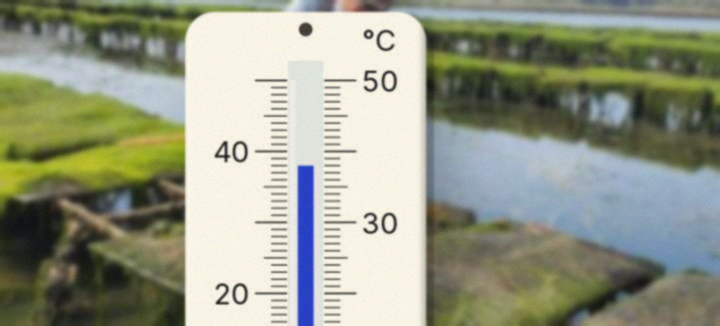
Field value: 38 °C
